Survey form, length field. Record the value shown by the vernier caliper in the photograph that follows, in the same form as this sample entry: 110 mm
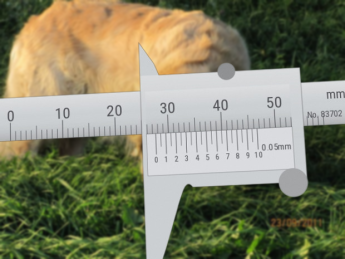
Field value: 27.6 mm
